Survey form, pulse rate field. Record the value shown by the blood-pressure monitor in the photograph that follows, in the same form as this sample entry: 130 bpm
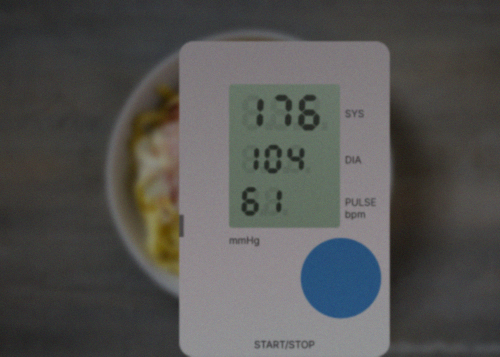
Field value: 61 bpm
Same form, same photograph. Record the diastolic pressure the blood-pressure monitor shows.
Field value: 104 mmHg
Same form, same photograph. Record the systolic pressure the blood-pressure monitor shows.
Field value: 176 mmHg
